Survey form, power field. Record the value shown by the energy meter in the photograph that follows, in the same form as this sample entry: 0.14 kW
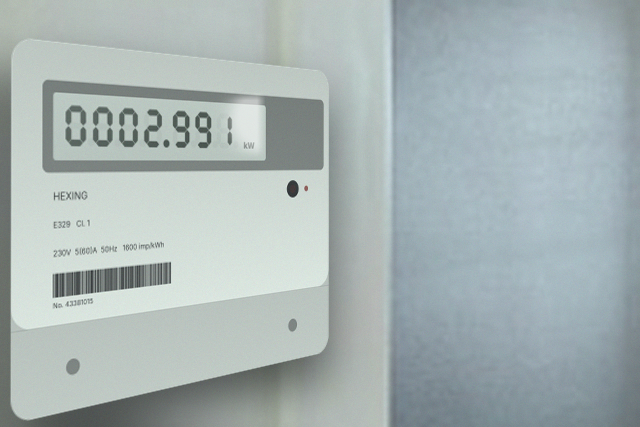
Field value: 2.991 kW
